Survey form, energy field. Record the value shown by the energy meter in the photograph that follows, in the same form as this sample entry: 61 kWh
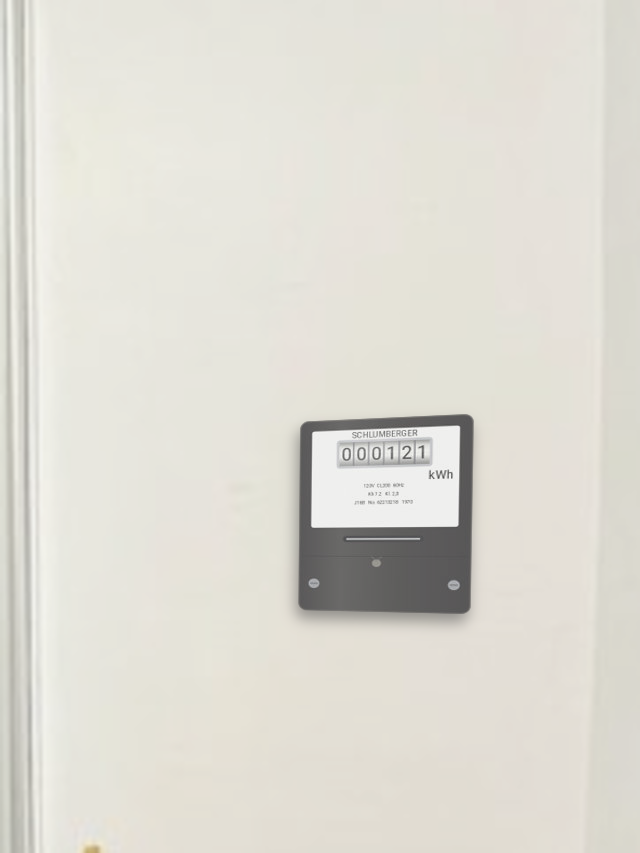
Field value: 121 kWh
